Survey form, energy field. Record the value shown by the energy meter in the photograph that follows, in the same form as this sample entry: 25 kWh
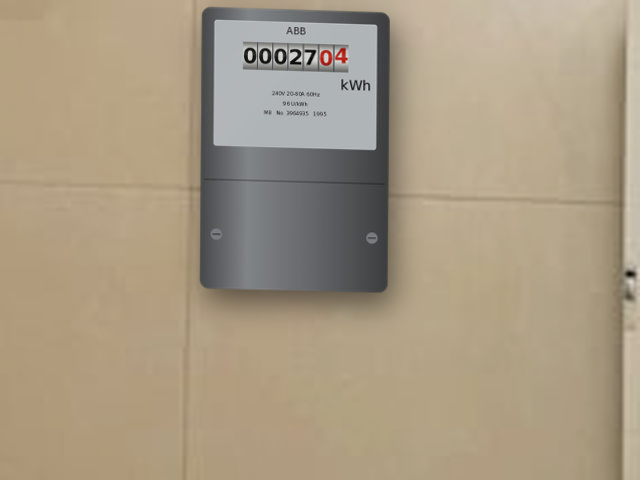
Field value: 27.04 kWh
